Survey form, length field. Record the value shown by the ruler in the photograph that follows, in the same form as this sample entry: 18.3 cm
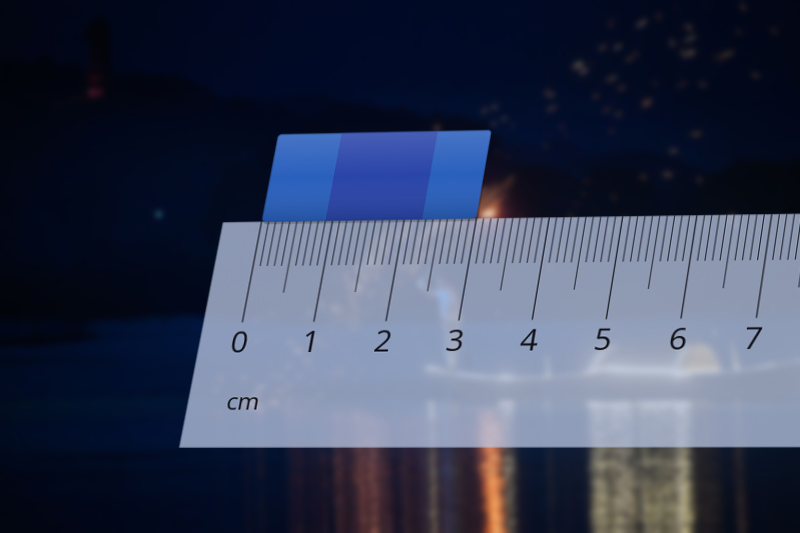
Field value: 3 cm
